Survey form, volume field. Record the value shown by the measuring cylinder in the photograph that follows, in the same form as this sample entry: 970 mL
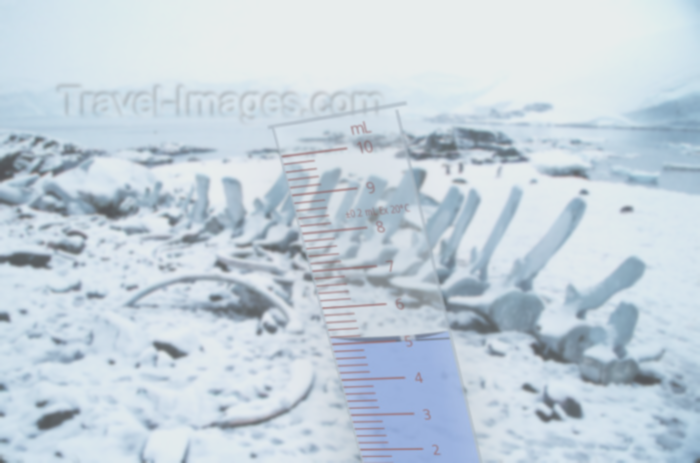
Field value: 5 mL
